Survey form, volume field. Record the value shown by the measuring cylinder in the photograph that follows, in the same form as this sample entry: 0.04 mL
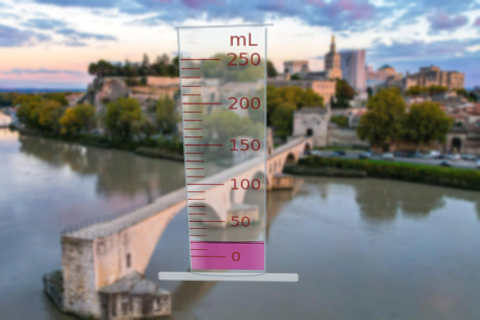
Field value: 20 mL
